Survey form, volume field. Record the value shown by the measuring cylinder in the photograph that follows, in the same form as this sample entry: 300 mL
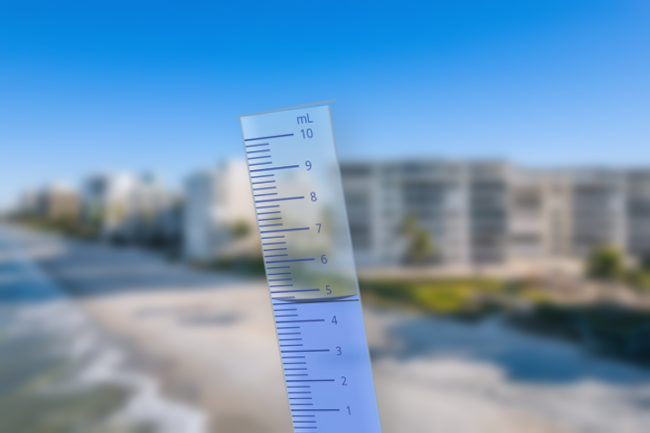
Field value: 4.6 mL
